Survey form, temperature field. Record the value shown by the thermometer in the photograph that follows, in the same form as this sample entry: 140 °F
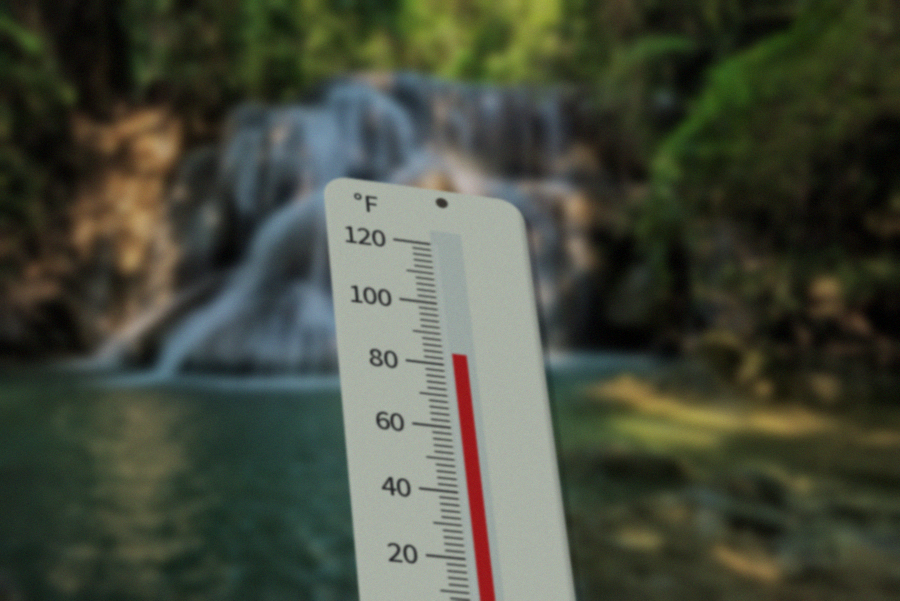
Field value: 84 °F
